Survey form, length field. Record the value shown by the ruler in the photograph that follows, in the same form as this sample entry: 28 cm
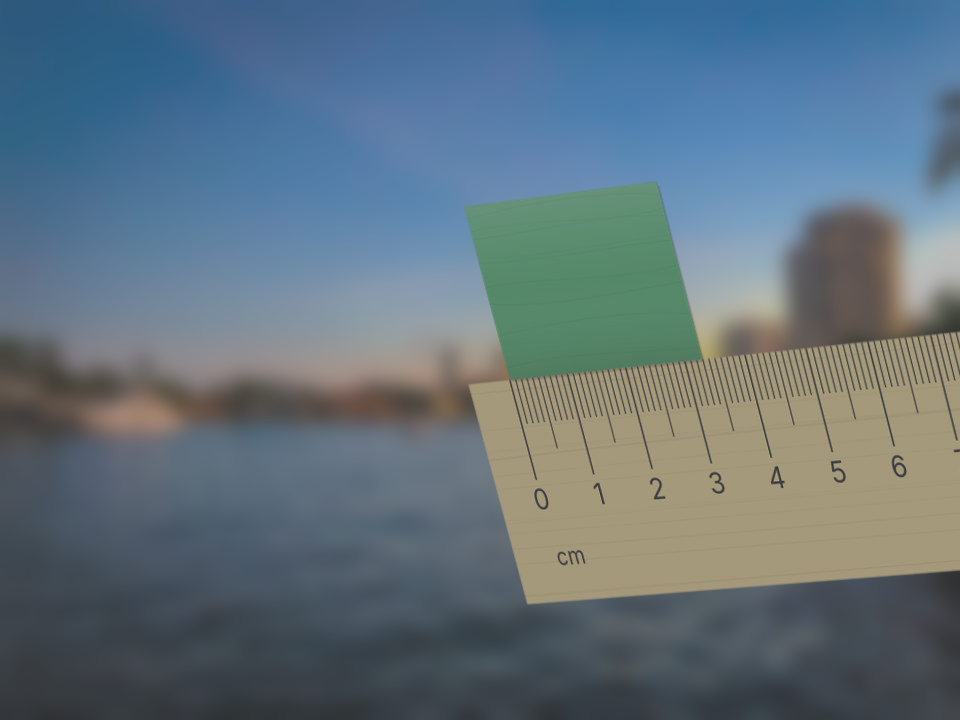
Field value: 3.3 cm
